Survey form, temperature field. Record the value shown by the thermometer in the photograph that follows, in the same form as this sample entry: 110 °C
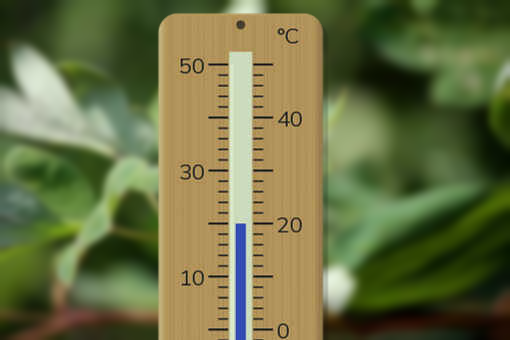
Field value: 20 °C
